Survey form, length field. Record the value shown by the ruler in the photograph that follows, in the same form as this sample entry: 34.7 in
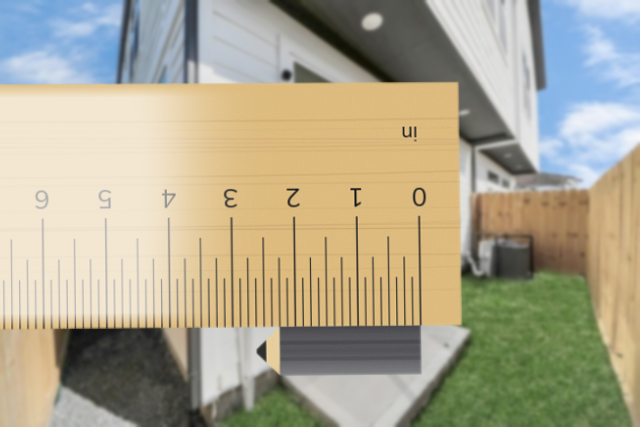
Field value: 2.625 in
